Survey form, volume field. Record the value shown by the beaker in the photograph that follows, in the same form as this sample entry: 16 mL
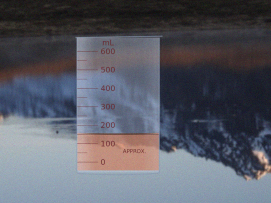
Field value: 150 mL
